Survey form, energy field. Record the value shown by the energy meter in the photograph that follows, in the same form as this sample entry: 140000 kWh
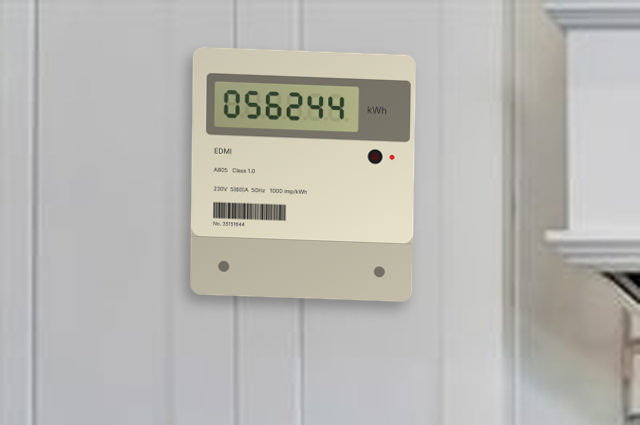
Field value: 56244 kWh
